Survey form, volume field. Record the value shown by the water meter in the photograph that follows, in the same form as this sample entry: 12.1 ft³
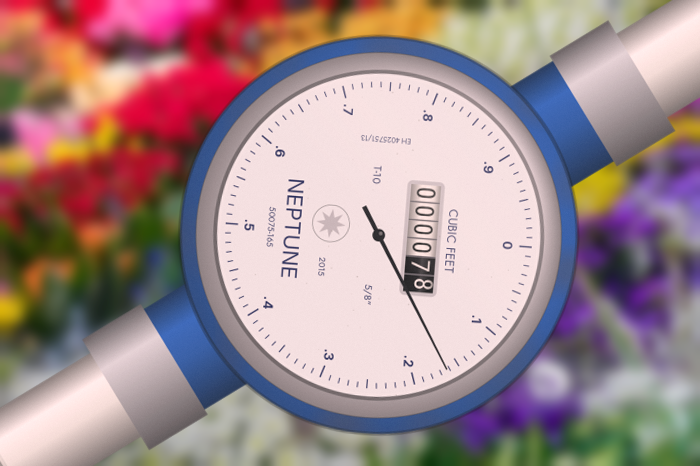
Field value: 78.16 ft³
